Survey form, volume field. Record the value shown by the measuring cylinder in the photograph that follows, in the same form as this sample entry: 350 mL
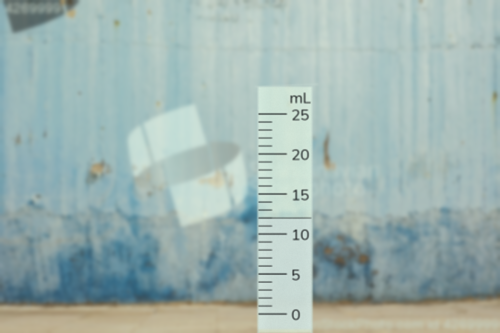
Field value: 12 mL
